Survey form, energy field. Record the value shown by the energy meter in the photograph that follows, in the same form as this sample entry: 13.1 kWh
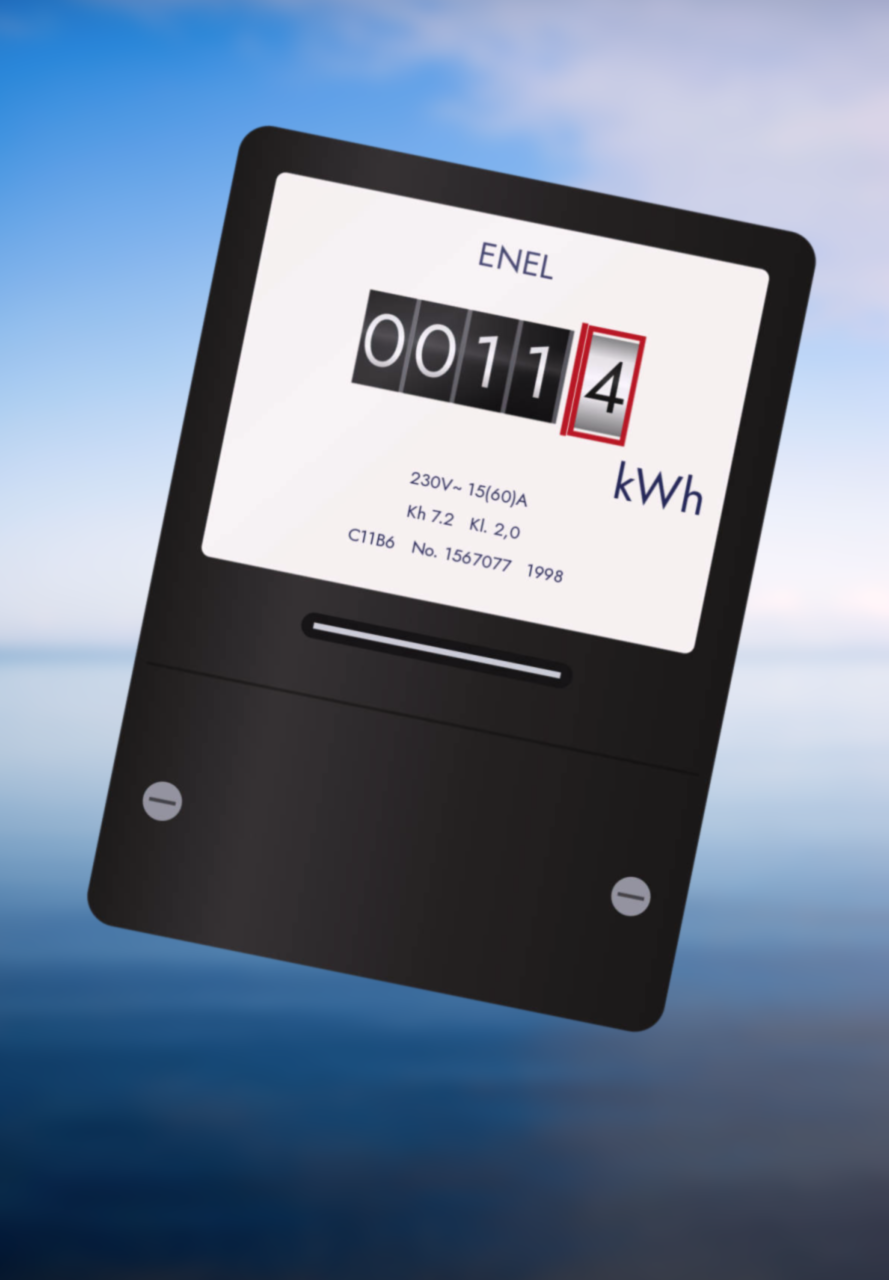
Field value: 11.4 kWh
